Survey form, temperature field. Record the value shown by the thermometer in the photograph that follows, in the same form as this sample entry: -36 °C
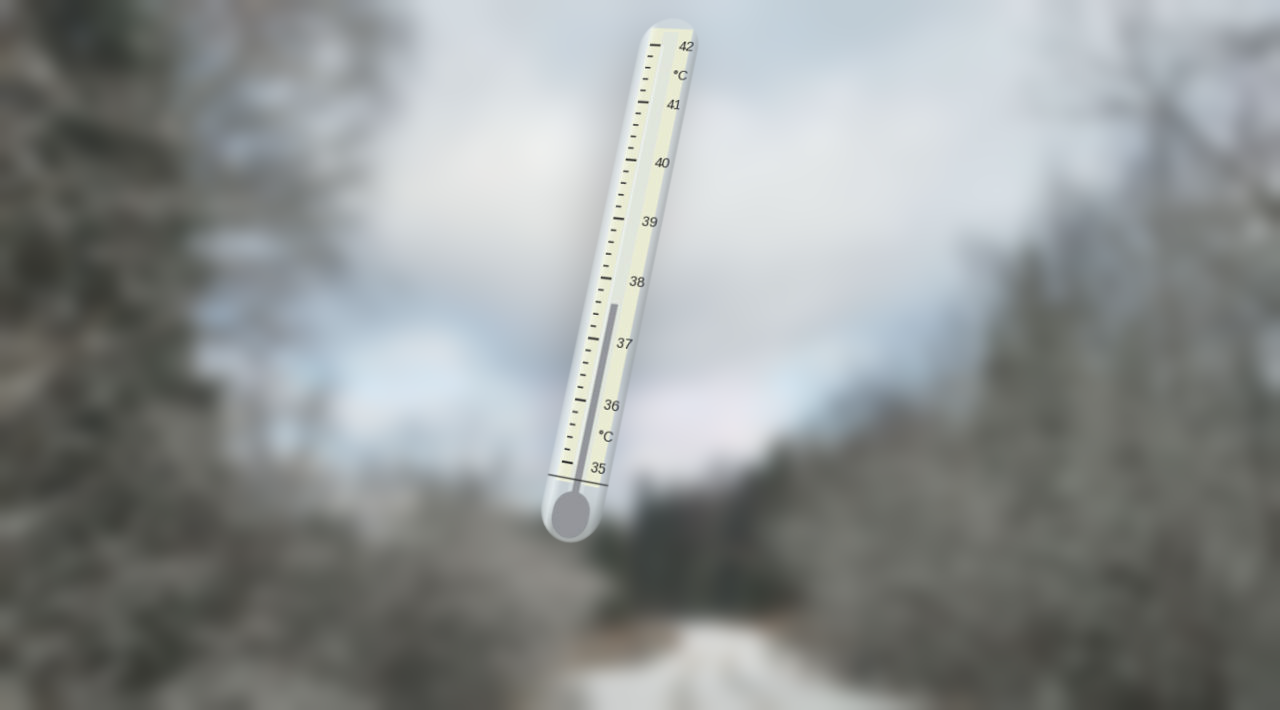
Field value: 37.6 °C
